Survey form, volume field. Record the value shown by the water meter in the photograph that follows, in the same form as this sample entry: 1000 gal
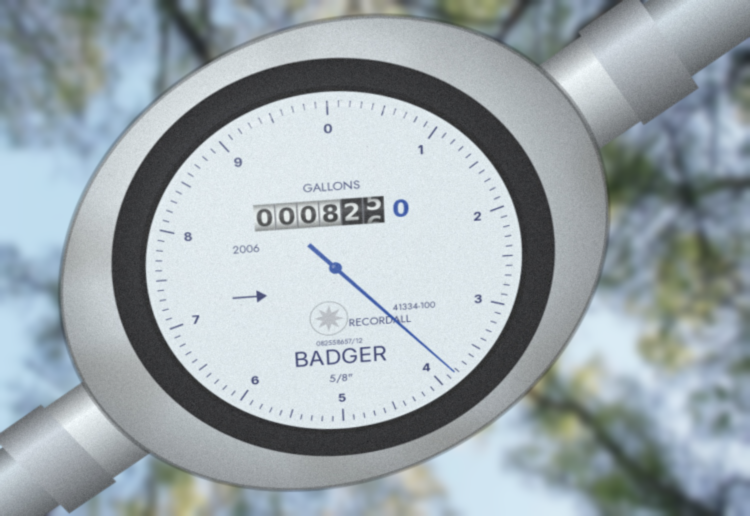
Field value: 8253.8 gal
